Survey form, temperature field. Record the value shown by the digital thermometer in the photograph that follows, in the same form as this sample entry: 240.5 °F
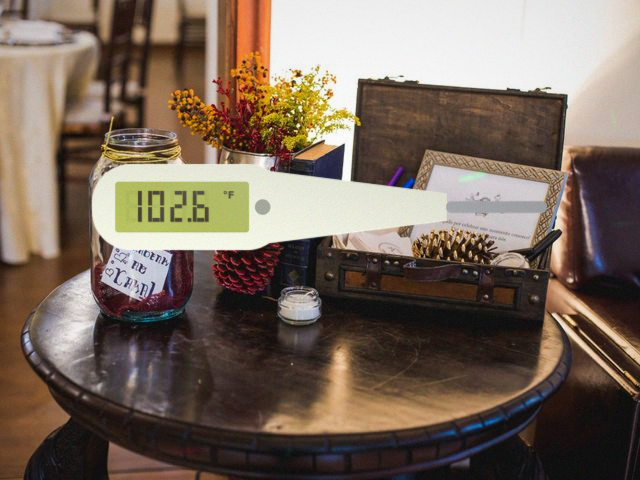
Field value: 102.6 °F
